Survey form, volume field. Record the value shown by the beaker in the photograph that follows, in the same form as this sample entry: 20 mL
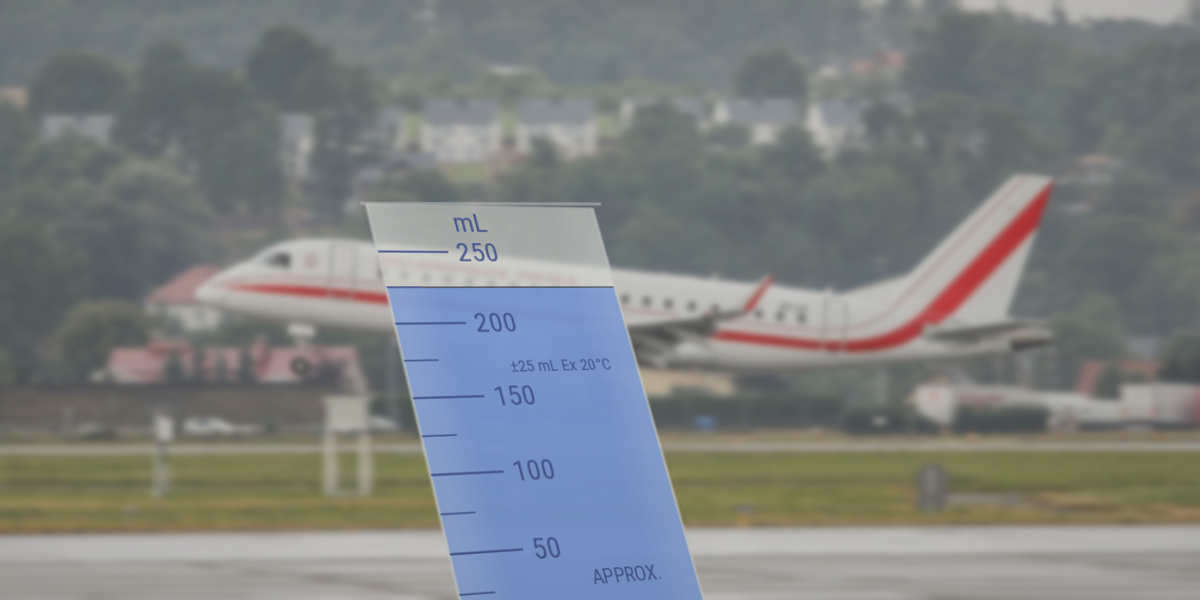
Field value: 225 mL
